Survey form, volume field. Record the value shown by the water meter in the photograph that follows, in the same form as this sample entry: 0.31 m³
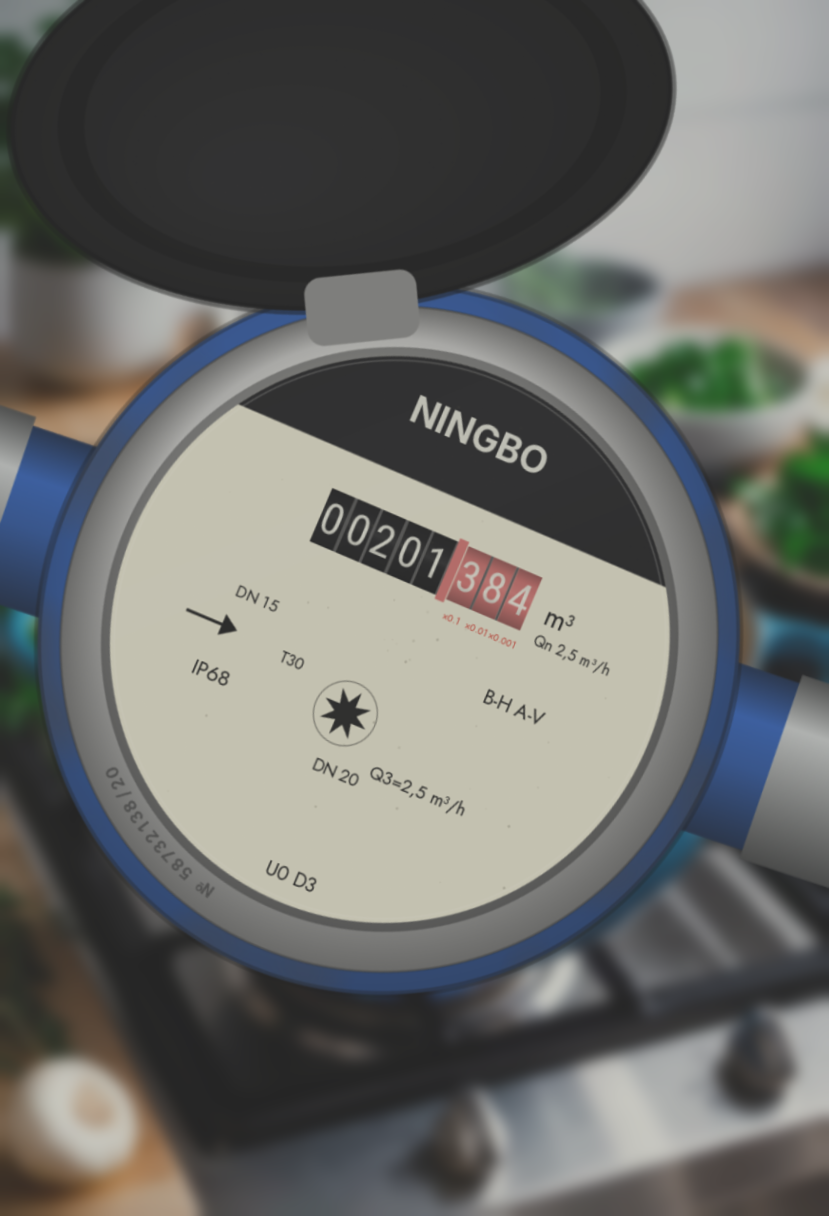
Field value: 201.384 m³
